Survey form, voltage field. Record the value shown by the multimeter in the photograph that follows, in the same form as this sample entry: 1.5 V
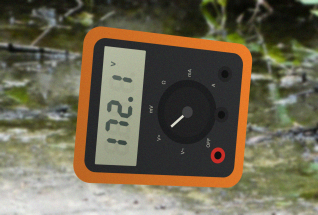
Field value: 172.1 V
